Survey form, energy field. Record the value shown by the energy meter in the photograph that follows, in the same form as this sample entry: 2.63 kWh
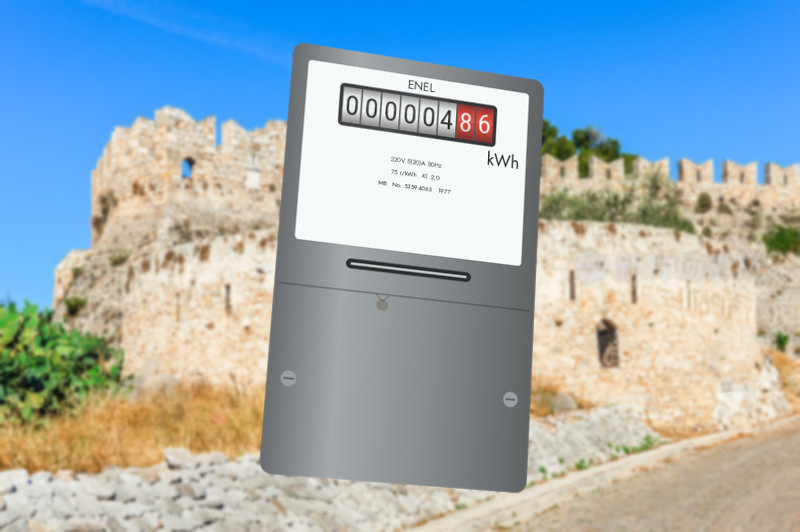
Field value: 4.86 kWh
